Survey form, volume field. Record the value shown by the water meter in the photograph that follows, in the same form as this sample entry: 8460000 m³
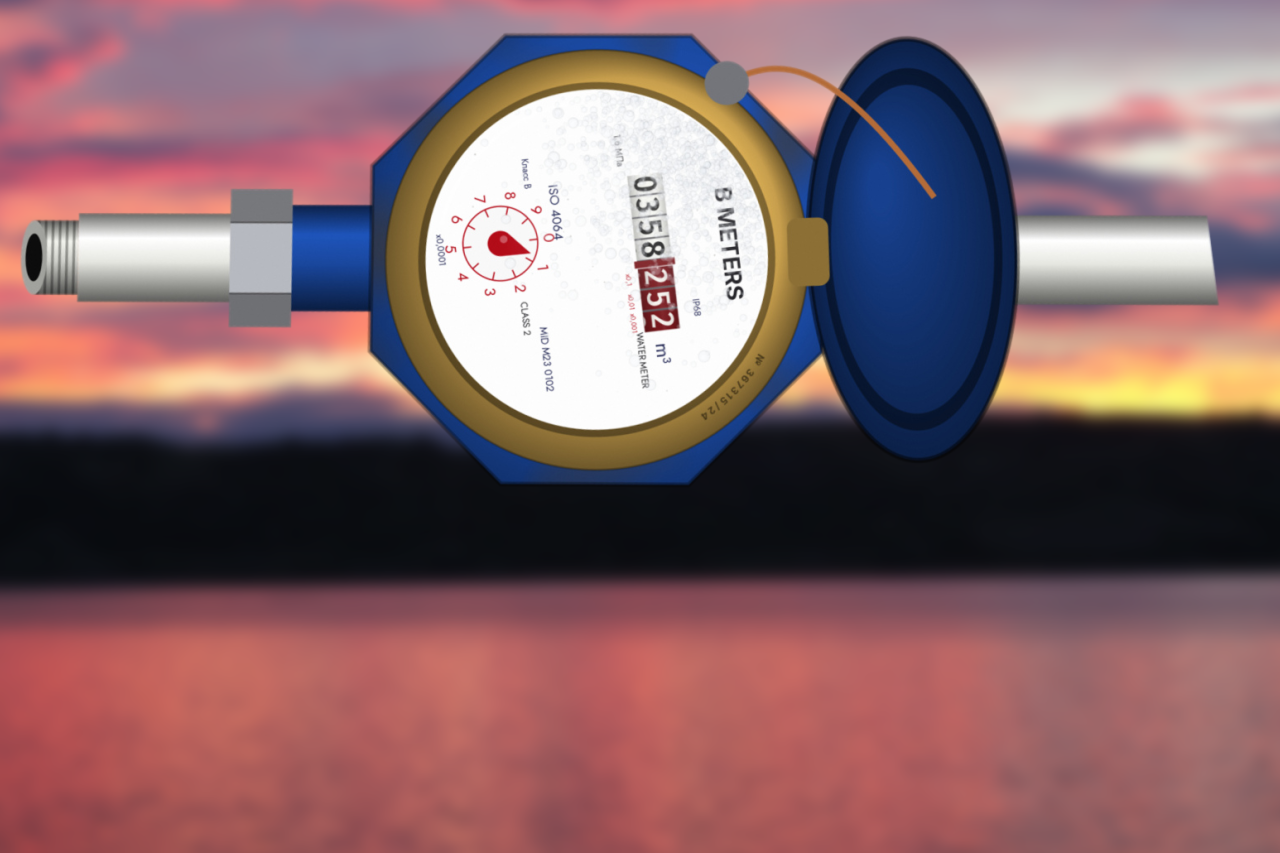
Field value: 358.2520 m³
